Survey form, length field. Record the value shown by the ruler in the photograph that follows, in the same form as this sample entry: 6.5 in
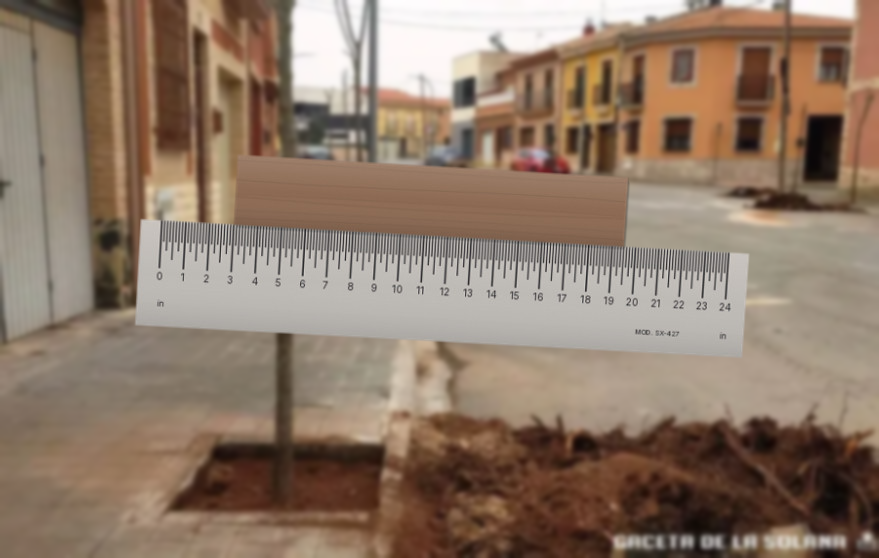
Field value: 16.5 in
